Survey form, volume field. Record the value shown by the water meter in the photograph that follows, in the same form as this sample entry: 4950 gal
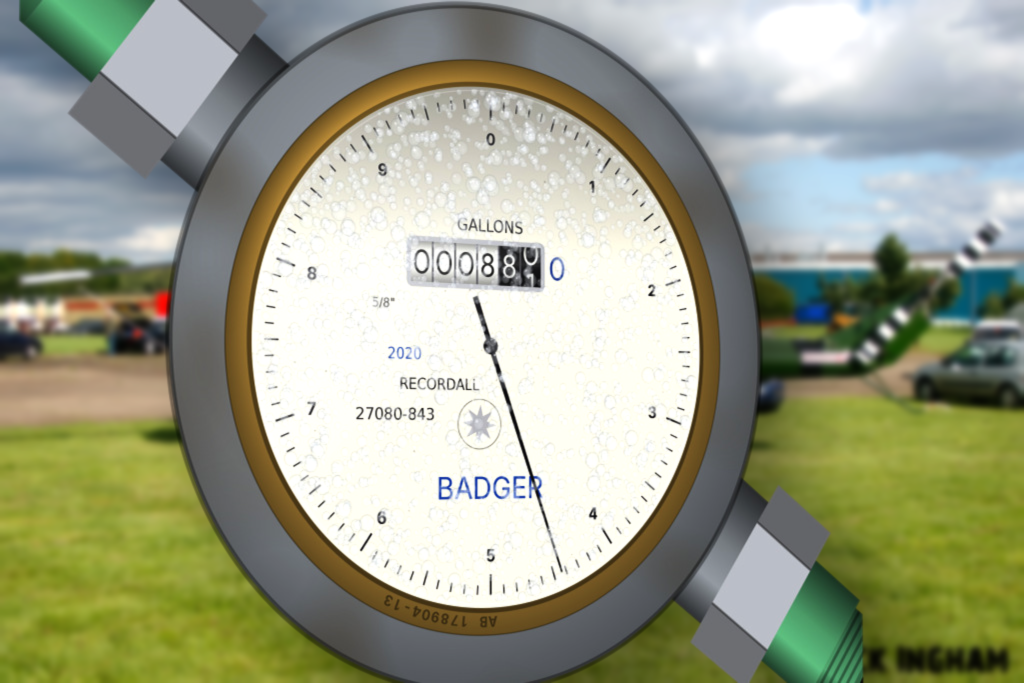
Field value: 8804.4 gal
